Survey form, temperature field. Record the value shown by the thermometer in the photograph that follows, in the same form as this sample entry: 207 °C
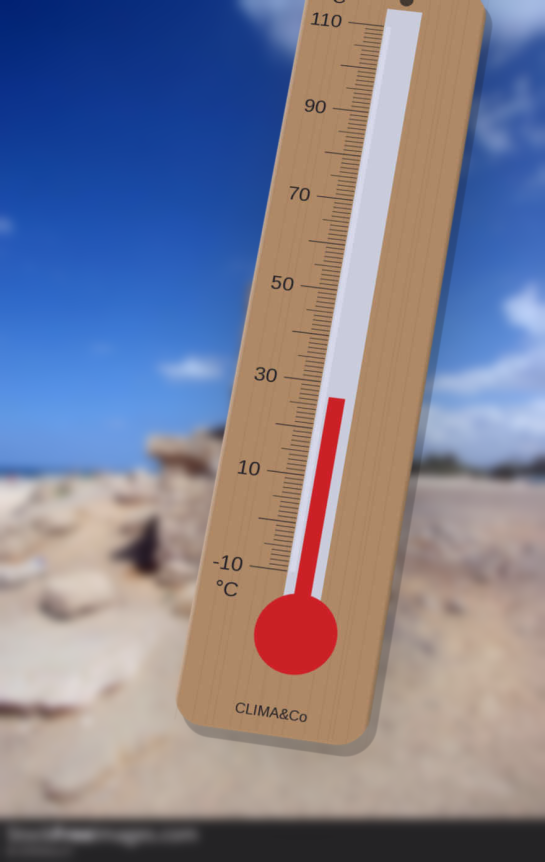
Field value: 27 °C
